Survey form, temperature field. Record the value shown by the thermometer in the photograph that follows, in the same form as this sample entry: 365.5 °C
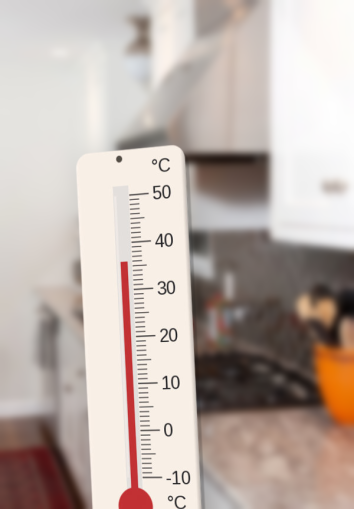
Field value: 36 °C
